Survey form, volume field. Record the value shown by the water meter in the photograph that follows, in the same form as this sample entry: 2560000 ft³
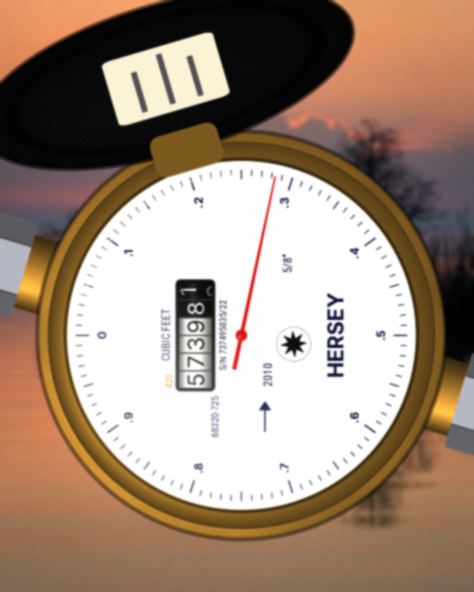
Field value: 573981.28 ft³
